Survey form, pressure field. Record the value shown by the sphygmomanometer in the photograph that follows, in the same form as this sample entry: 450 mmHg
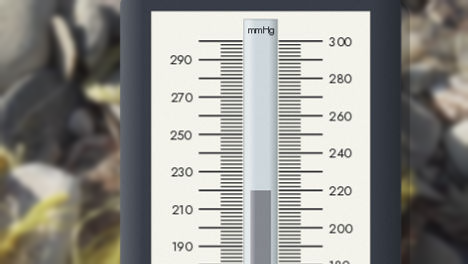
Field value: 220 mmHg
